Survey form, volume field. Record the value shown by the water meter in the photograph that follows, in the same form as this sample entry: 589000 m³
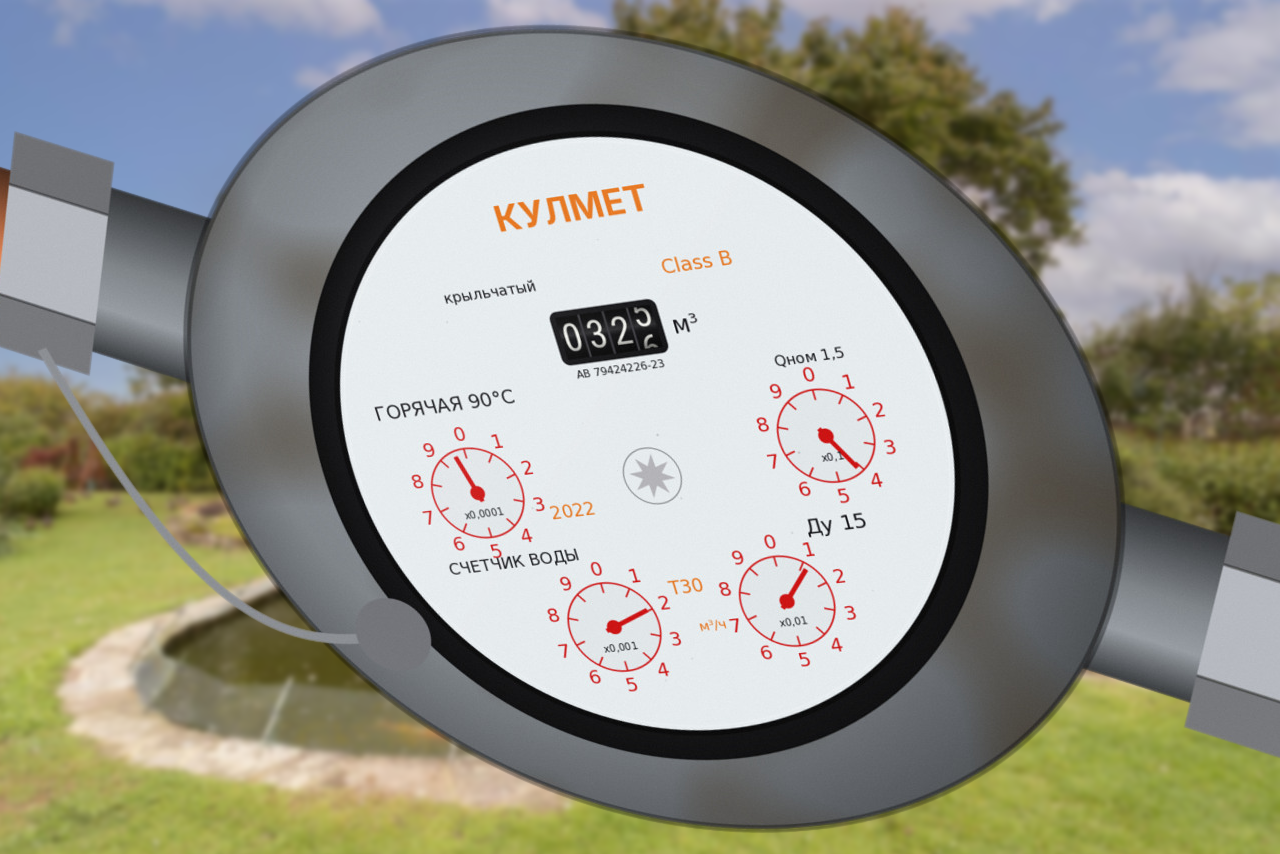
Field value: 325.4119 m³
